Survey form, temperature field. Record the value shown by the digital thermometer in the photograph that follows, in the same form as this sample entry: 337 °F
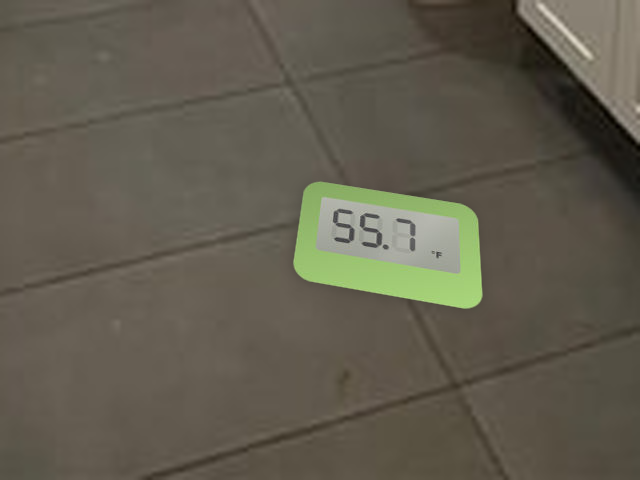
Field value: 55.7 °F
